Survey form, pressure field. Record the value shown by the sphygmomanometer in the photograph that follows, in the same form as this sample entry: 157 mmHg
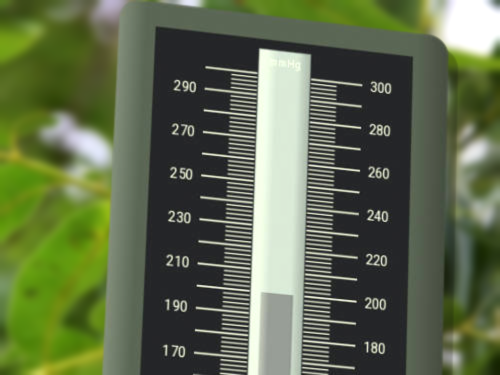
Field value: 200 mmHg
